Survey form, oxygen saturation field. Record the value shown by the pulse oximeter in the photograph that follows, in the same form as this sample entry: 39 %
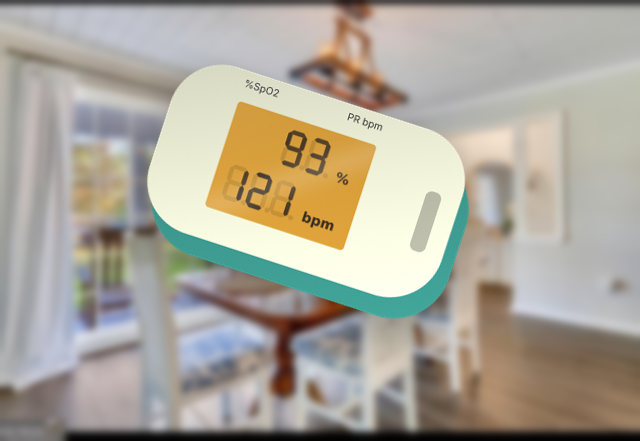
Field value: 93 %
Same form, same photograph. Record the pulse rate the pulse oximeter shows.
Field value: 121 bpm
